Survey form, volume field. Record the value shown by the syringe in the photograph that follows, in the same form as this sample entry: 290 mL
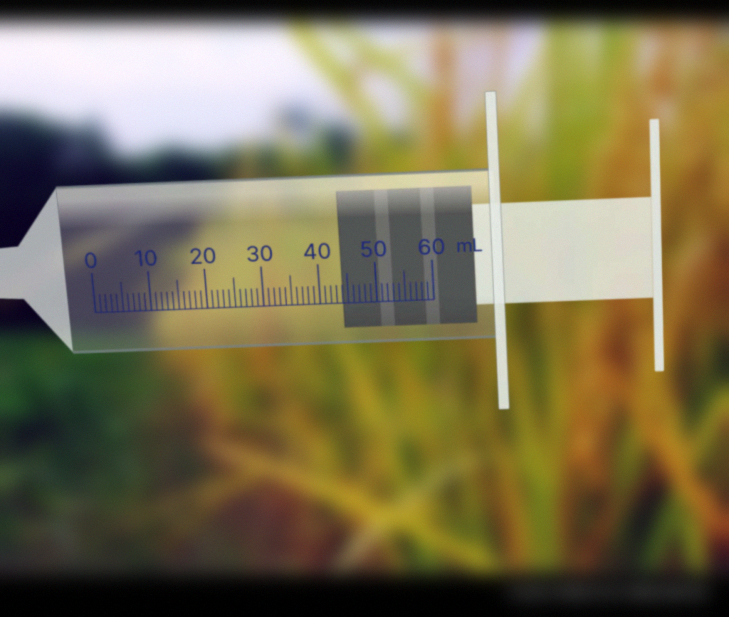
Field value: 44 mL
